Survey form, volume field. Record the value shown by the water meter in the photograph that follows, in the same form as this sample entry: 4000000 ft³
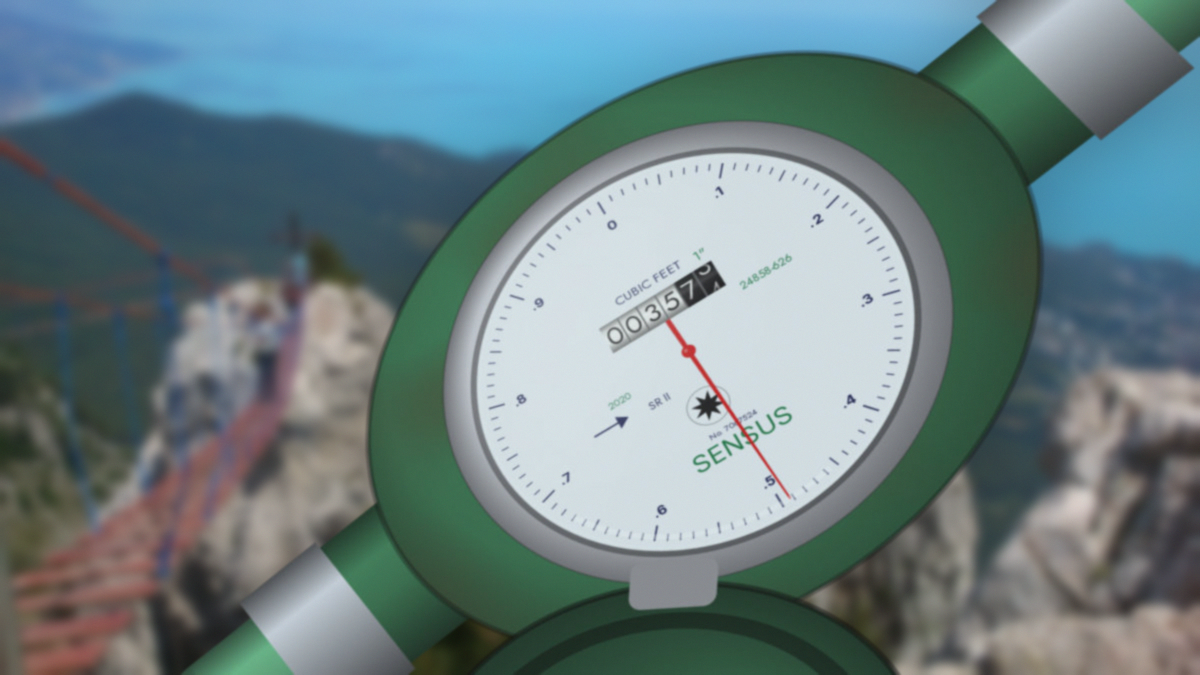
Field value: 3573.49 ft³
